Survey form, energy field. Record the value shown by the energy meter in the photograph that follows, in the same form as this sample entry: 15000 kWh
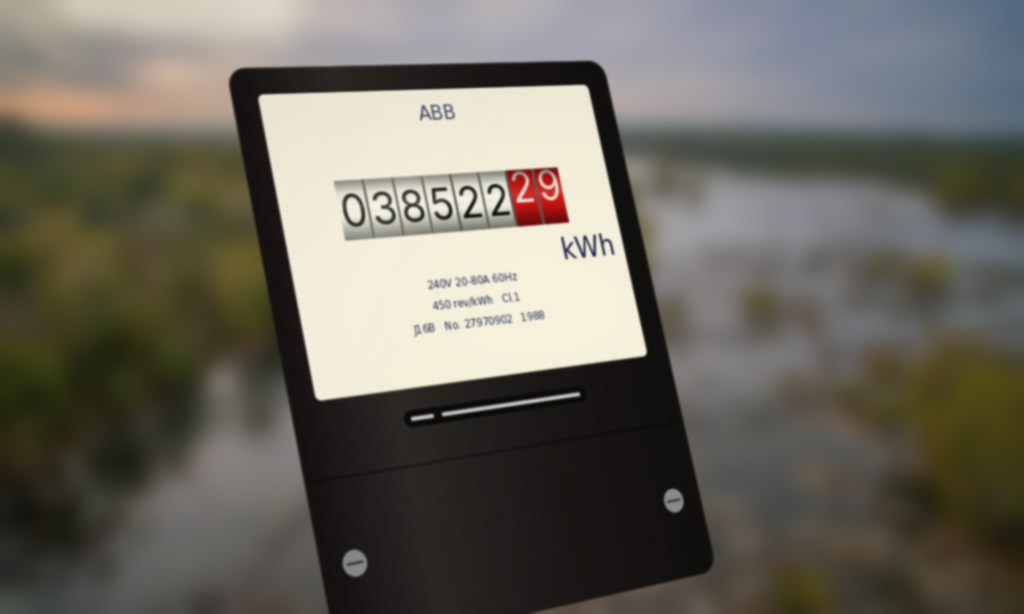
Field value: 38522.29 kWh
